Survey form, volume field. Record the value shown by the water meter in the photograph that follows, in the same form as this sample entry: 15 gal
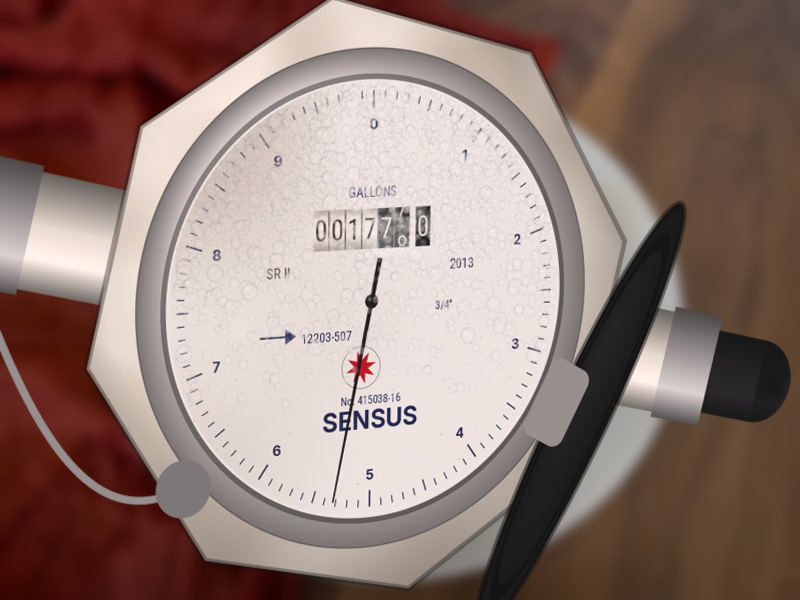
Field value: 17775.3 gal
